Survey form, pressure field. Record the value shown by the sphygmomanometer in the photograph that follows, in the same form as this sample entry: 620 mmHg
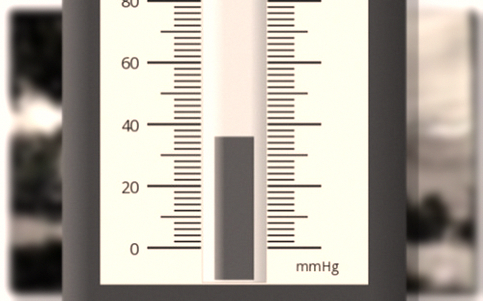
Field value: 36 mmHg
